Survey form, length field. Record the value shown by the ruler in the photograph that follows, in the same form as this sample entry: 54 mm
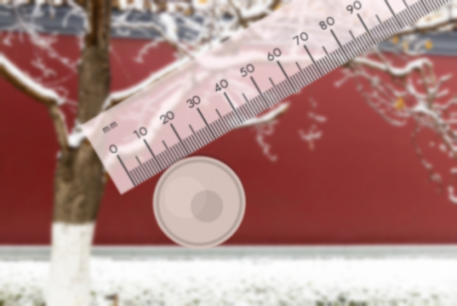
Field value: 30 mm
